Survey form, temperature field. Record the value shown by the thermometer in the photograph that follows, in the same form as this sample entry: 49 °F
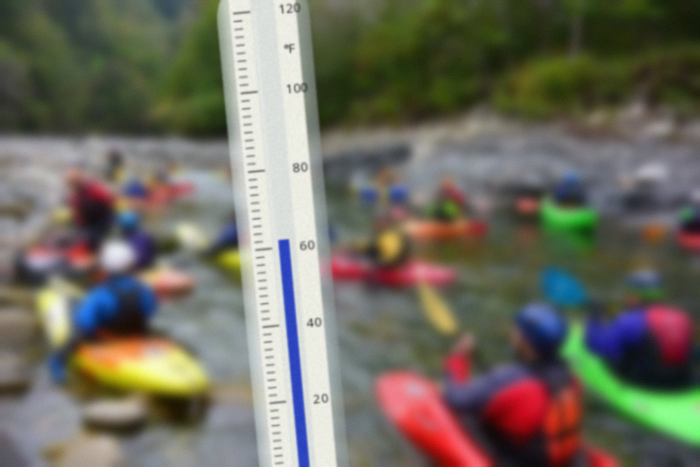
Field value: 62 °F
